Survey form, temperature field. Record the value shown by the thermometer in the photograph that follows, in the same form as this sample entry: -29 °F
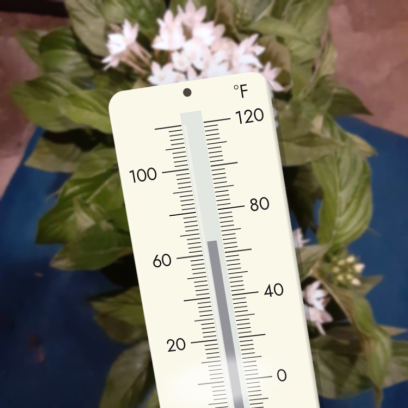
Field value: 66 °F
